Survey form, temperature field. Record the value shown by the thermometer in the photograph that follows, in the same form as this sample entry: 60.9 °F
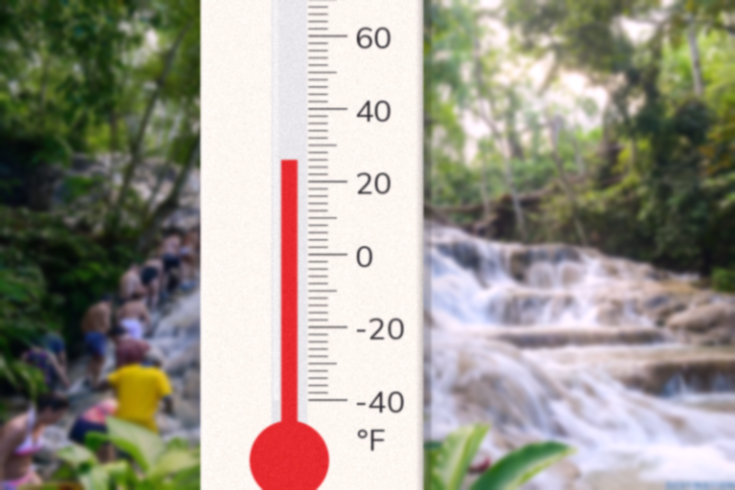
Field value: 26 °F
